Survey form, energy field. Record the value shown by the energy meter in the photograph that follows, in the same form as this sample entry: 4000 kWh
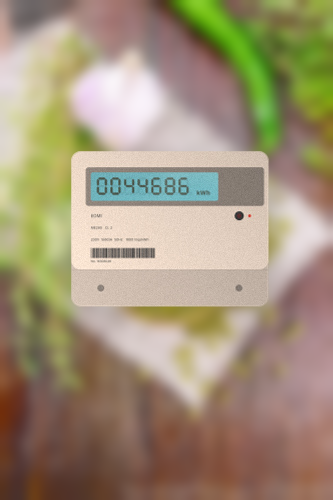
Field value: 44686 kWh
